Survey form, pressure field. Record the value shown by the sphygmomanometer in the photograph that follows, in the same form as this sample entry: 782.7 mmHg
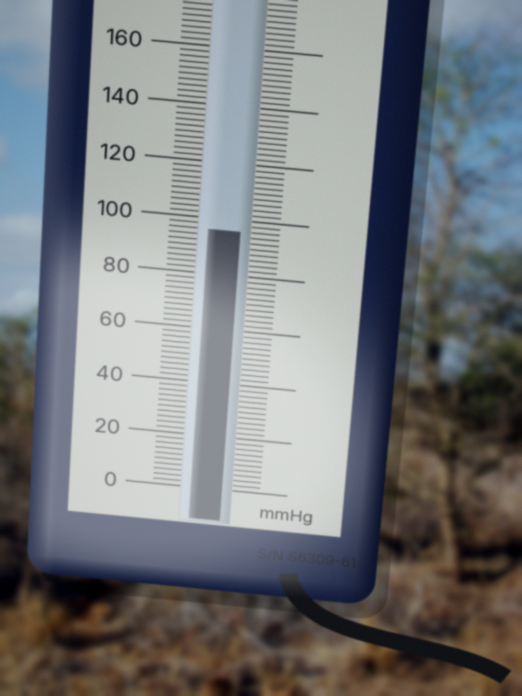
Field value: 96 mmHg
